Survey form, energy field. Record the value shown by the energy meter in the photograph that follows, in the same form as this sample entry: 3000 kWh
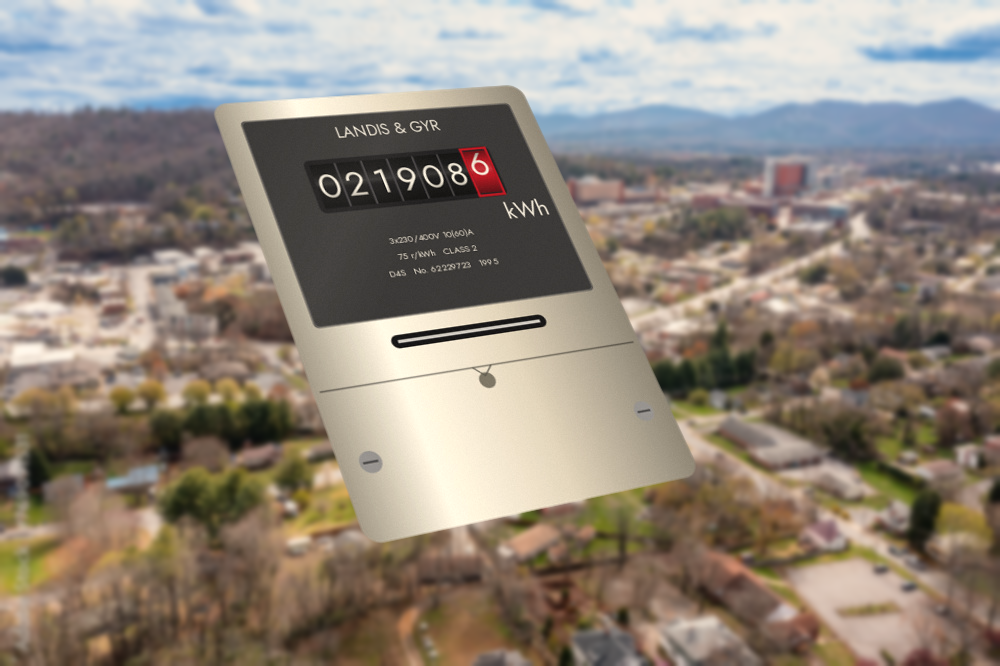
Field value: 21908.6 kWh
